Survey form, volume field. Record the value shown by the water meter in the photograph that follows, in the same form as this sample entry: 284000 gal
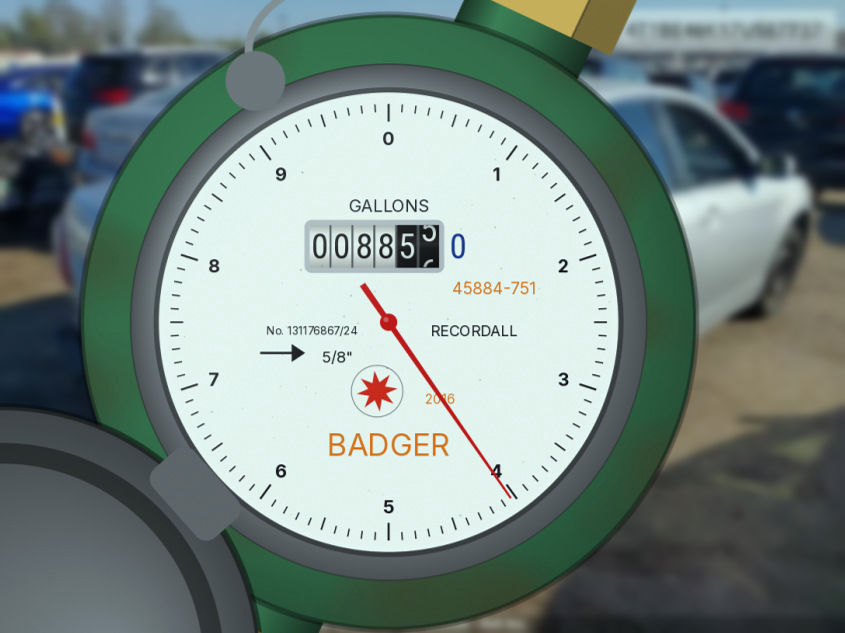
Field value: 88554.0 gal
